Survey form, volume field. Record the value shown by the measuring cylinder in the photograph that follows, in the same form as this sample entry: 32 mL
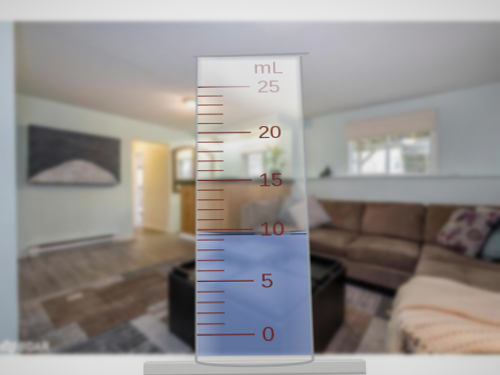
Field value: 9.5 mL
